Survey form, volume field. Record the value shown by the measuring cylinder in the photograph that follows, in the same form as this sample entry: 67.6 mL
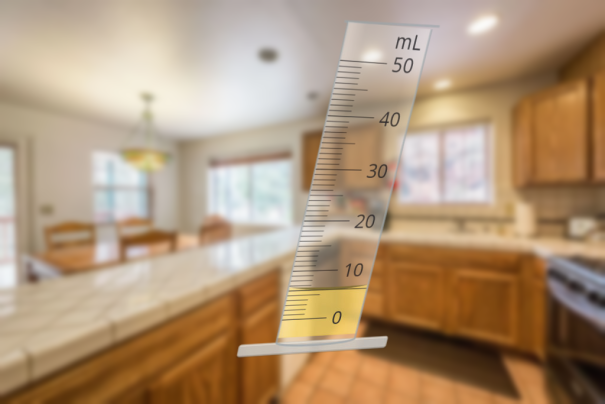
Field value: 6 mL
